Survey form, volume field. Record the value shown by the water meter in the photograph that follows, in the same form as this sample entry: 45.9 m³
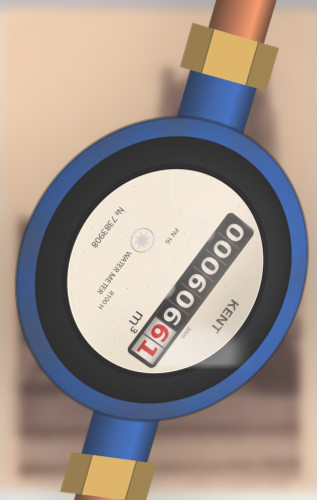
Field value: 606.61 m³
